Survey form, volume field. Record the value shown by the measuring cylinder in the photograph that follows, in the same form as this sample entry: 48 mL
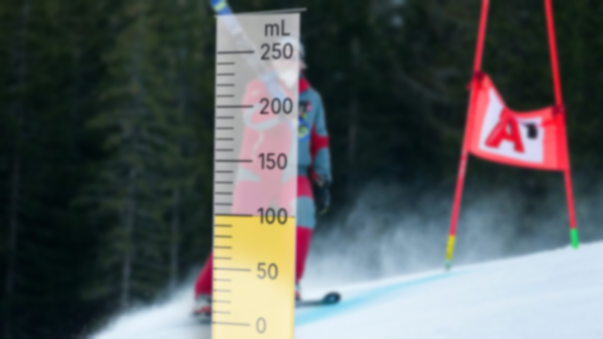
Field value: 100 mL
